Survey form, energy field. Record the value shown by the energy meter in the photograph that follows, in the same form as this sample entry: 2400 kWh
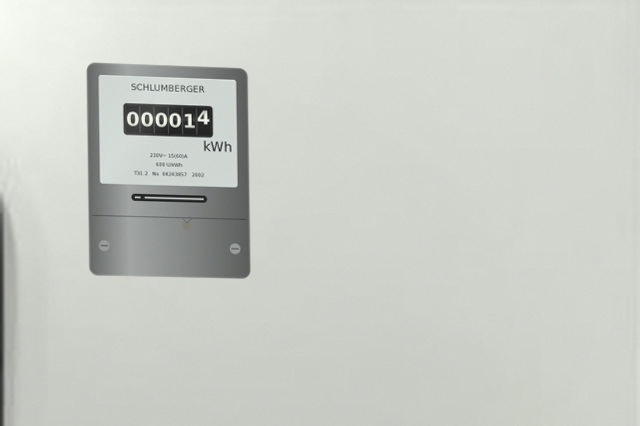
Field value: 14 kWh
